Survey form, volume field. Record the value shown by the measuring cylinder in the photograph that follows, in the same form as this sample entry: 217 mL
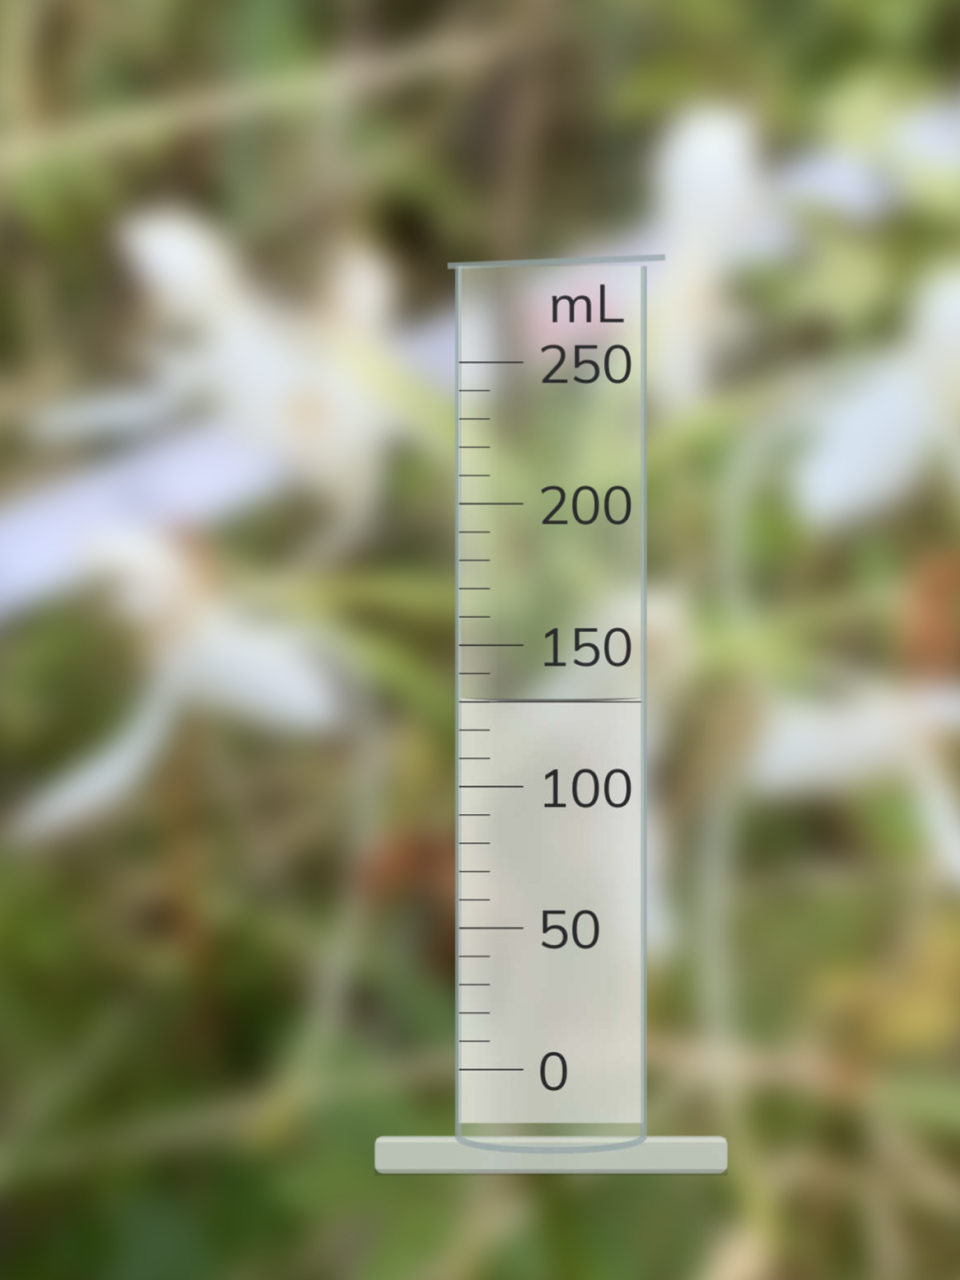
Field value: 130 mL
